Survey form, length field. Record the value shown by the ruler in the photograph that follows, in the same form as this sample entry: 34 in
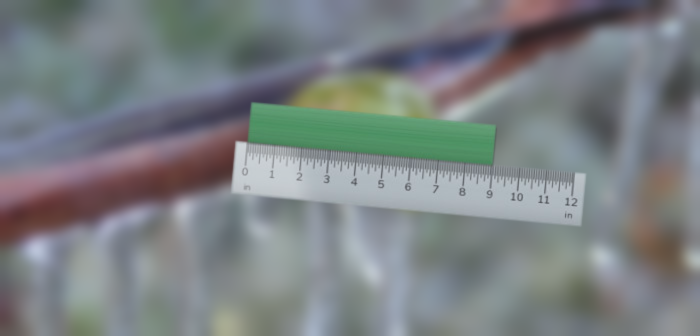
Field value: 9 in
